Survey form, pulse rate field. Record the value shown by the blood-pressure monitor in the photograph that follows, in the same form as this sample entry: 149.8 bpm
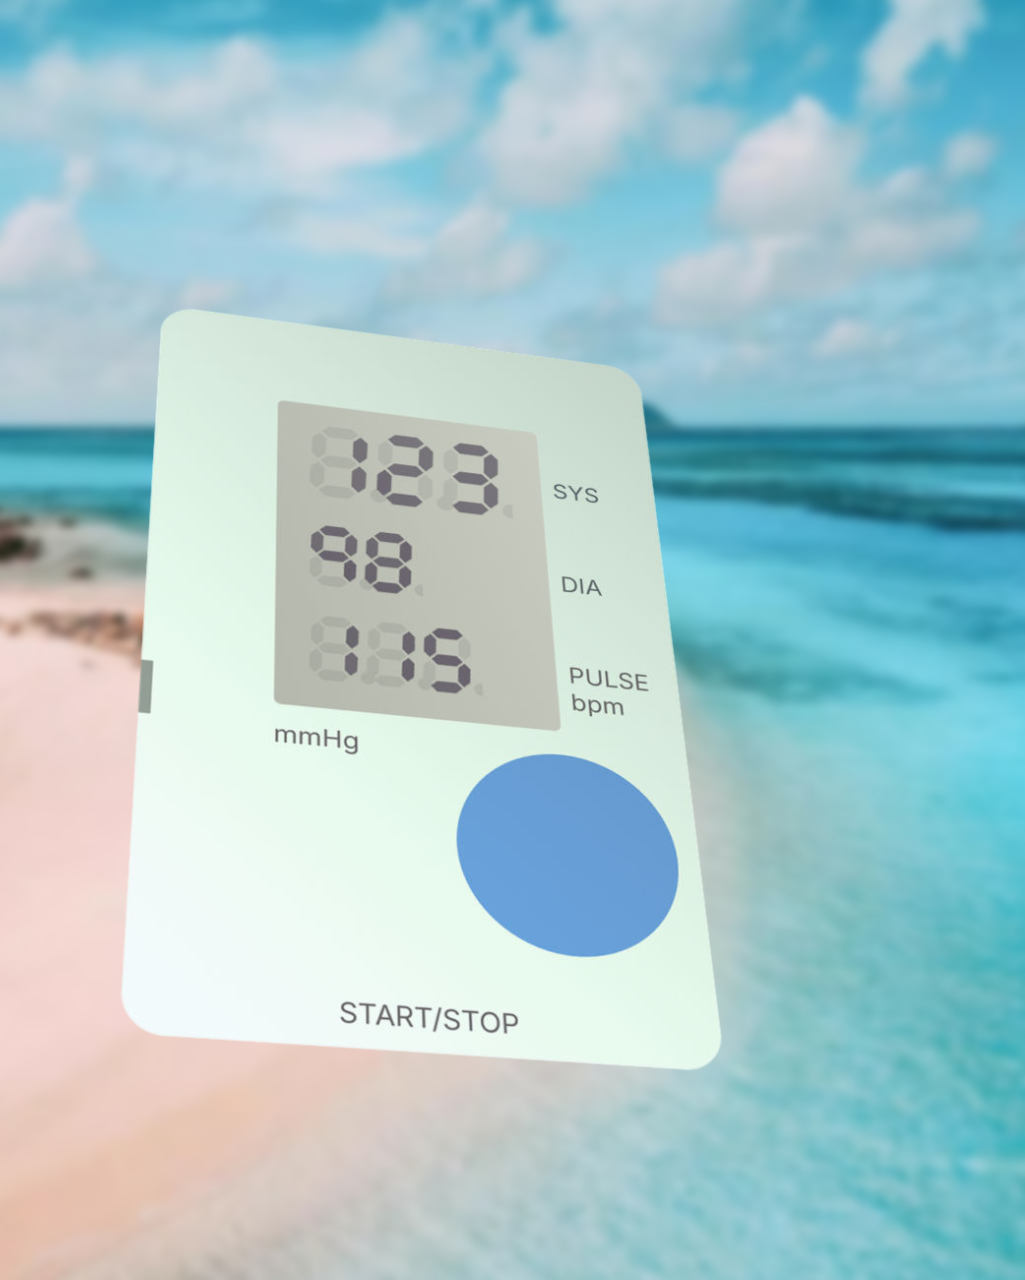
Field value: 115 bpm
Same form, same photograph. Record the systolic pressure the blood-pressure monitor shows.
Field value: 123 mmHg
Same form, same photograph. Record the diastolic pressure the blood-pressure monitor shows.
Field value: 98 mmHg
